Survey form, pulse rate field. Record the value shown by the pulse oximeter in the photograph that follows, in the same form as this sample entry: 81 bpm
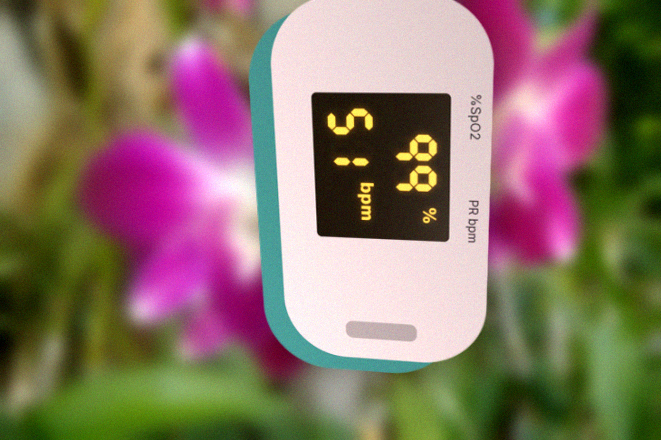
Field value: 51 bpm
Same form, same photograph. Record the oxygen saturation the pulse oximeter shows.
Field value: 99 %
